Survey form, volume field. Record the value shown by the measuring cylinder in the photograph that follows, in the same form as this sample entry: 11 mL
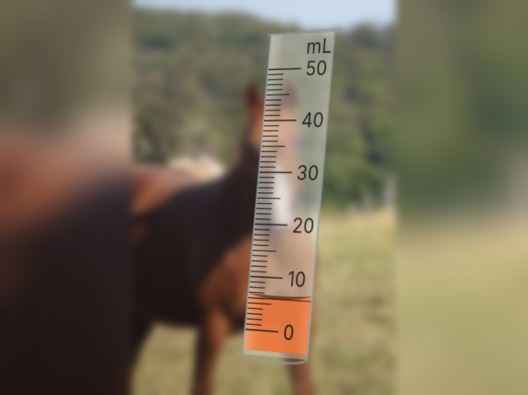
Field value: 6 mL
